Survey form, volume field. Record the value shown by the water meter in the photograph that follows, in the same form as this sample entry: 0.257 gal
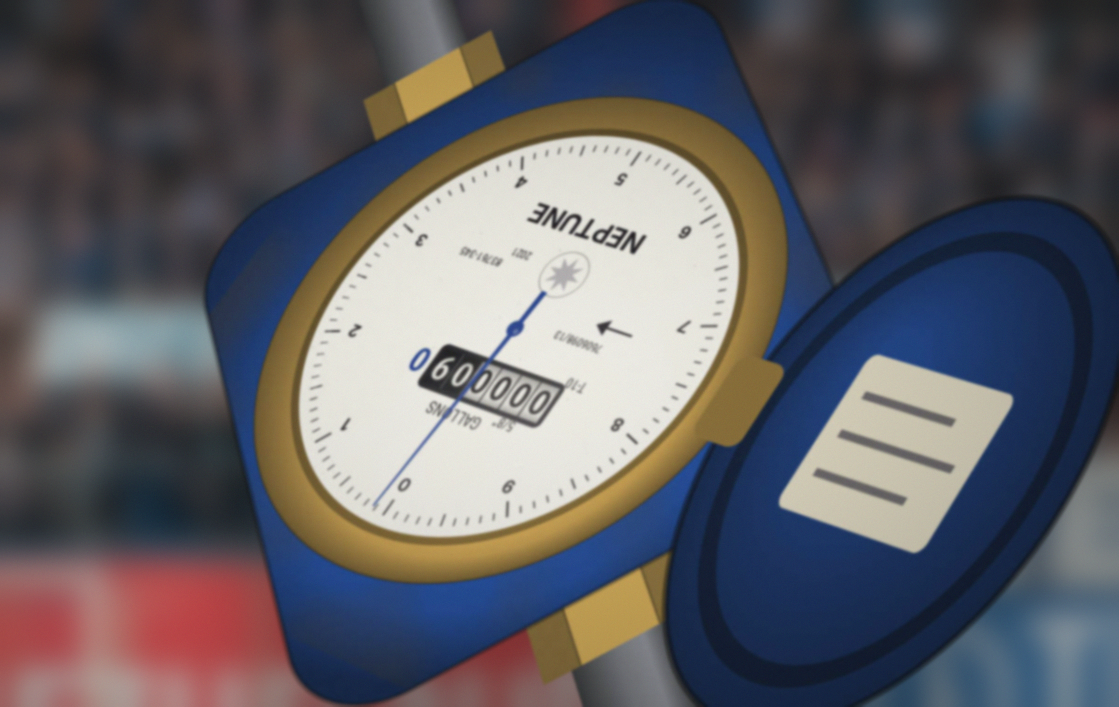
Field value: 90.1 gal
